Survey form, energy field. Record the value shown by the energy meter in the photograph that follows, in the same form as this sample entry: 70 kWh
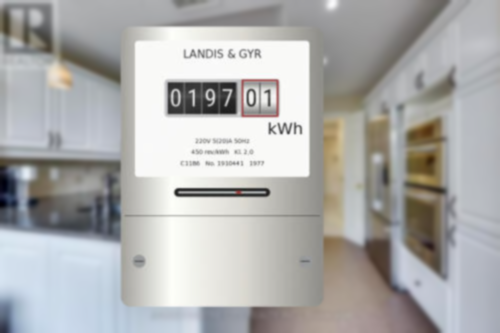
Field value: 197.01 kWh
